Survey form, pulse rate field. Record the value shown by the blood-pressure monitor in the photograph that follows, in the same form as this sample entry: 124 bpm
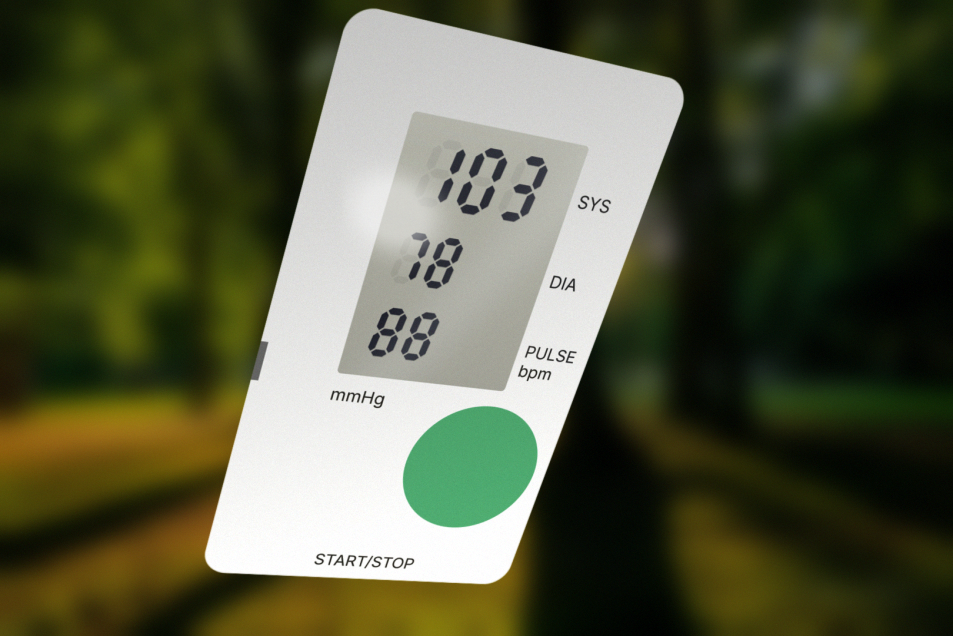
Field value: 88 bpm
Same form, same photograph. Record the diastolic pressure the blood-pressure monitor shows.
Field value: 78 mmHg
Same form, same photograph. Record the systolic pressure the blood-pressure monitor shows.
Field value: 103 mmHg
